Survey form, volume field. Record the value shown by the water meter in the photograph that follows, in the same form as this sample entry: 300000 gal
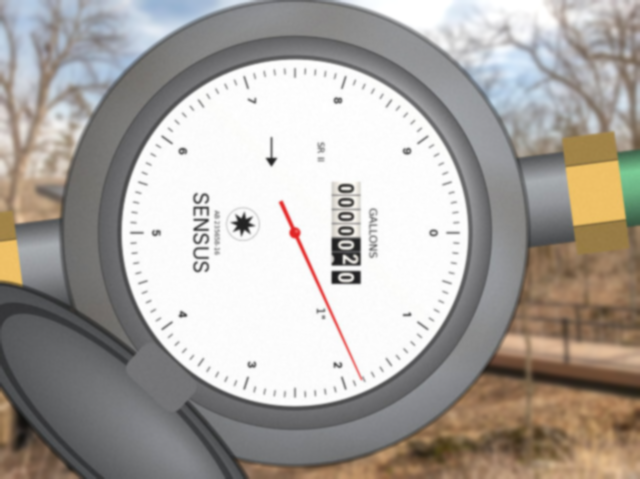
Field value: 21.8 gal
